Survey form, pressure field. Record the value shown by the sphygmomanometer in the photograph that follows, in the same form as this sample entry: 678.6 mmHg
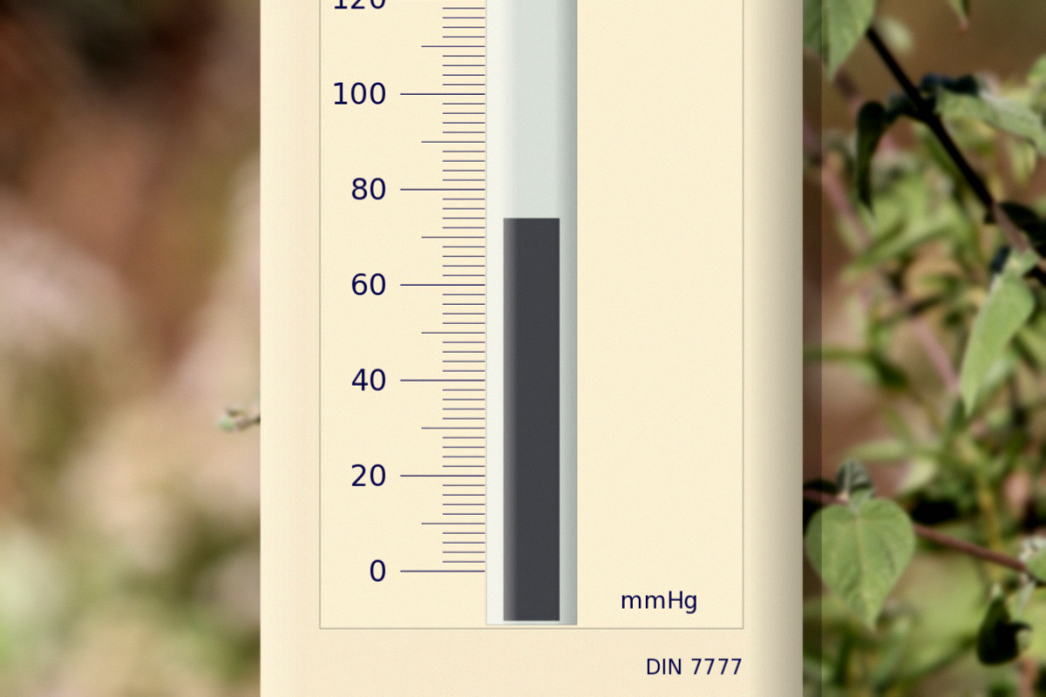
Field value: 74 mmHg
